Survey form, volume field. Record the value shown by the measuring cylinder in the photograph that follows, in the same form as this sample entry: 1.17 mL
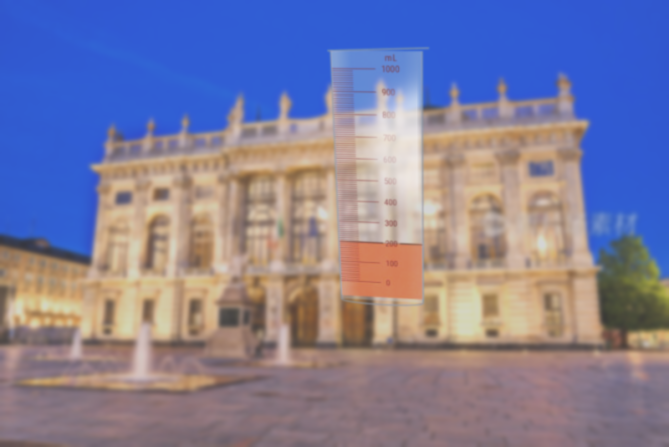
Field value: 200 mL
